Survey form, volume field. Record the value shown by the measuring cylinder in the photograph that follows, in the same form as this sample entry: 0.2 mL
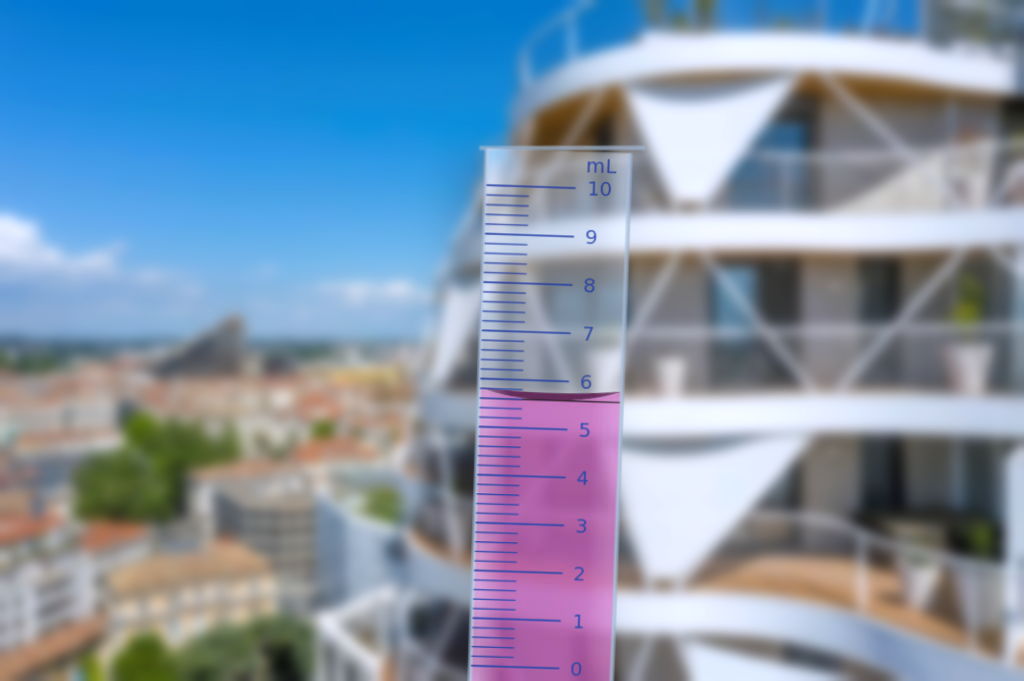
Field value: 5.6 mL
